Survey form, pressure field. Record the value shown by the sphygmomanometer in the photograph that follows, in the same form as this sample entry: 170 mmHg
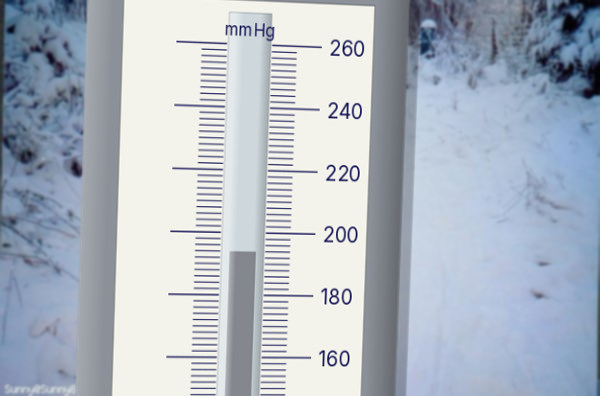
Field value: 194 mmHg
